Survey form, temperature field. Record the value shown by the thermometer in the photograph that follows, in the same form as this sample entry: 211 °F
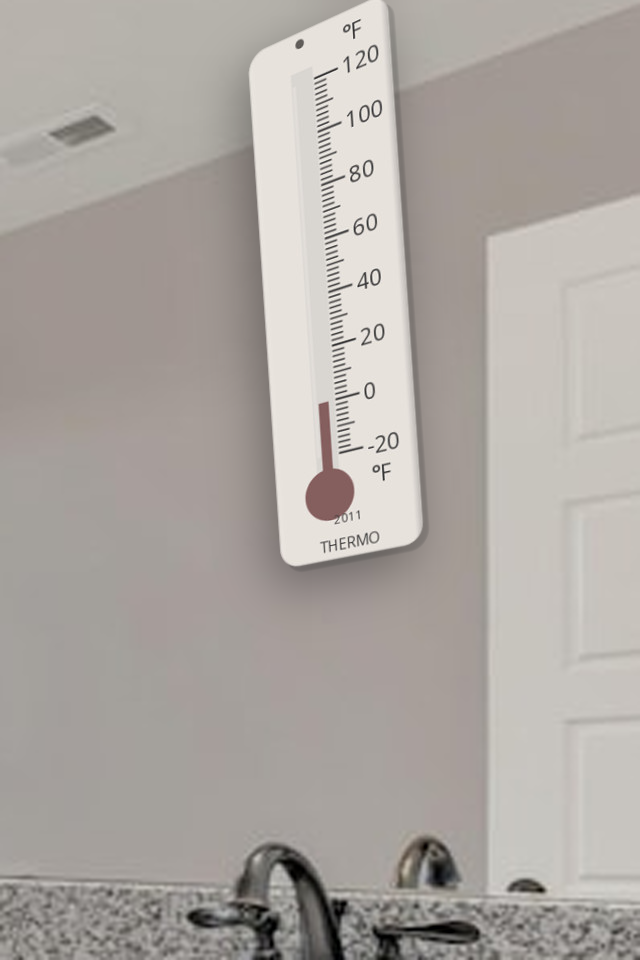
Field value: 0 °F
